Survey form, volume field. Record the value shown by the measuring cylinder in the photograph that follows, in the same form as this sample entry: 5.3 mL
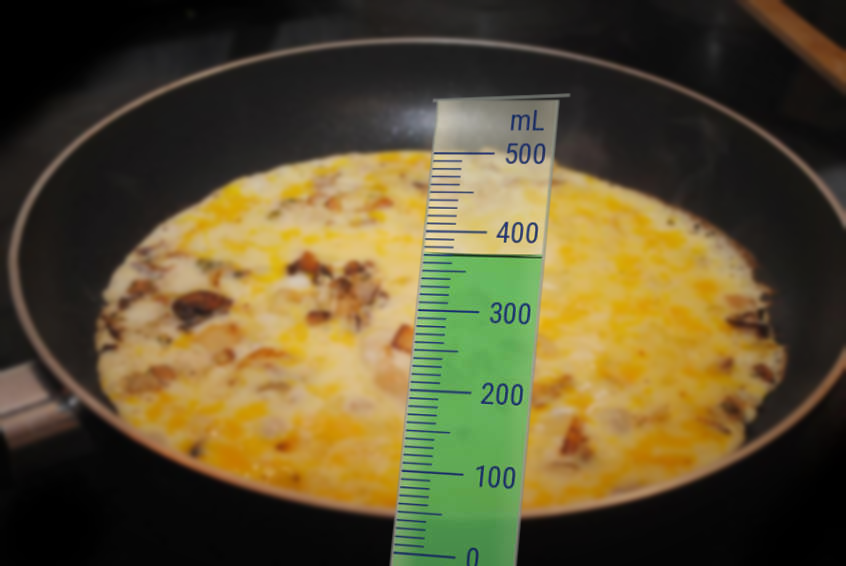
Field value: 370 mL
